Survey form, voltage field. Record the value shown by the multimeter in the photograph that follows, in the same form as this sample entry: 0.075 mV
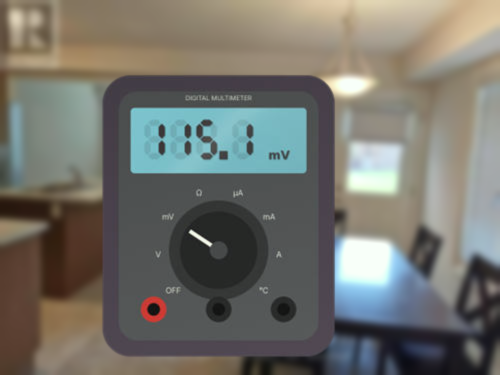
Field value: 115.1 mV
